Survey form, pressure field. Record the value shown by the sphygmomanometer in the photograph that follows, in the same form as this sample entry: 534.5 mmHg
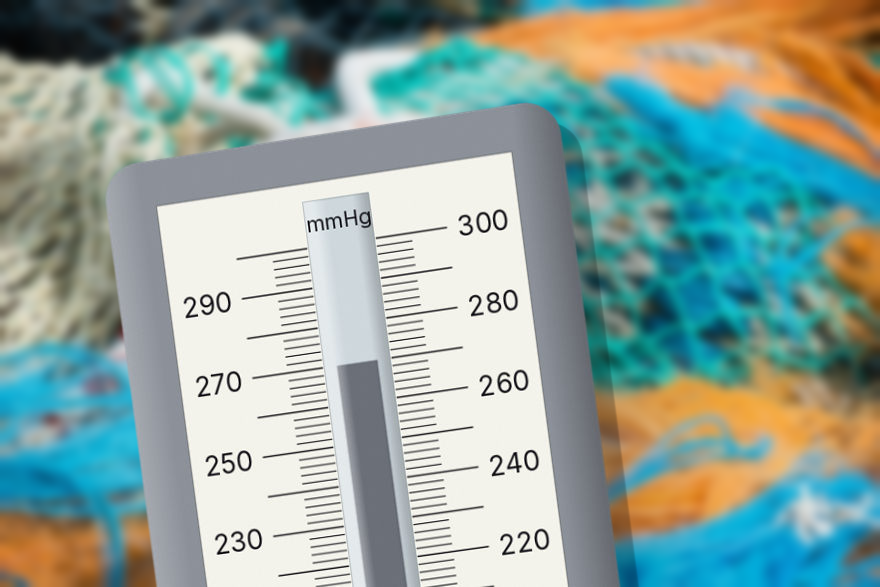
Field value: 270 mmHg
